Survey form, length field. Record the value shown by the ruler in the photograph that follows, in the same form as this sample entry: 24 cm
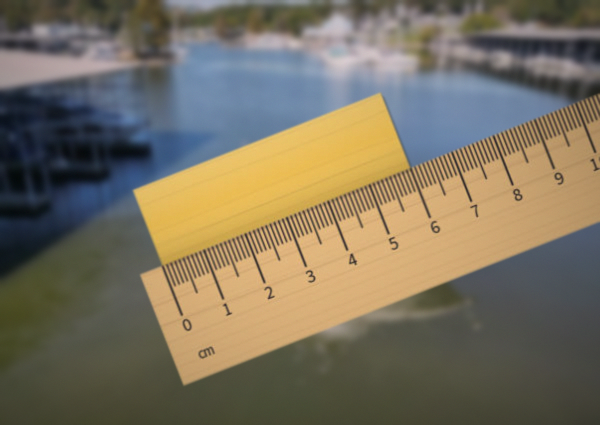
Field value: 6 cm
